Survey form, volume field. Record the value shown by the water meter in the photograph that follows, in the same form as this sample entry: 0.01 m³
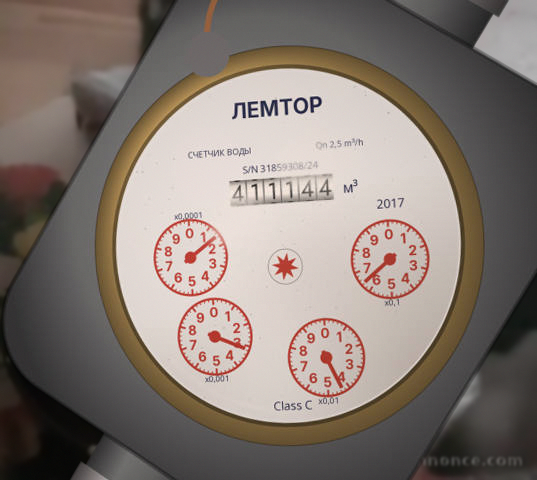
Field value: 411144.6431 m³
